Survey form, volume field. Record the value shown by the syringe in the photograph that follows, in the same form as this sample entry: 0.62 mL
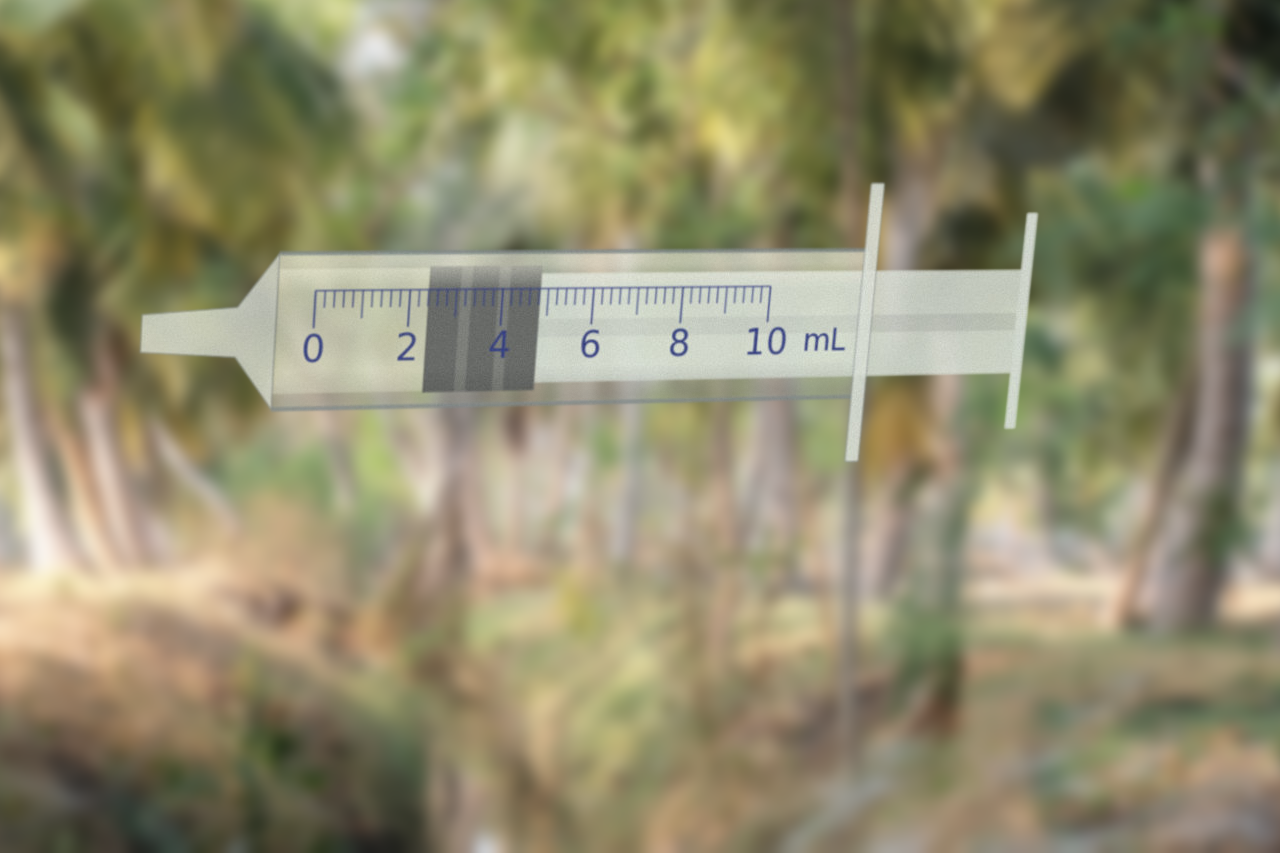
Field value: 2.4 mL
